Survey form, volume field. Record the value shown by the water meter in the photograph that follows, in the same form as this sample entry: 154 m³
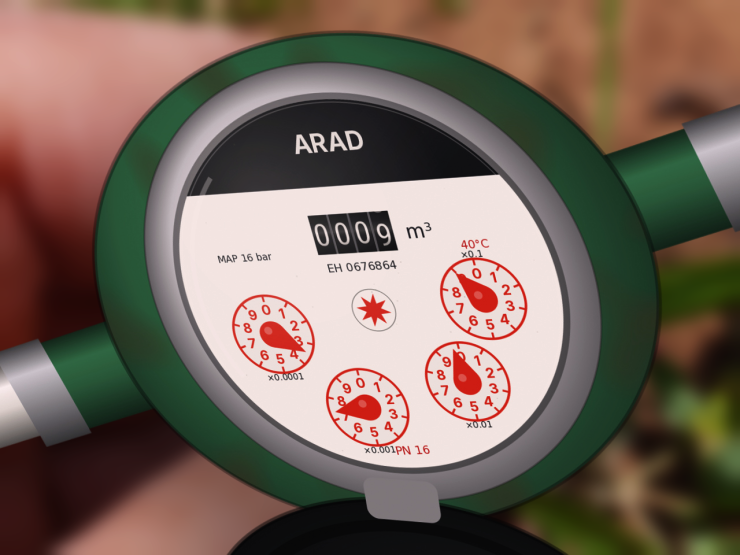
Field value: 8.8973 m³
